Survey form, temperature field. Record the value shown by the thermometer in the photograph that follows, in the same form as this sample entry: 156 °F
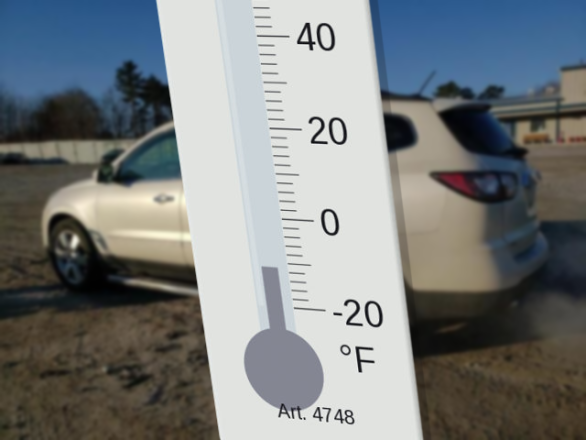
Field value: -11 °F
